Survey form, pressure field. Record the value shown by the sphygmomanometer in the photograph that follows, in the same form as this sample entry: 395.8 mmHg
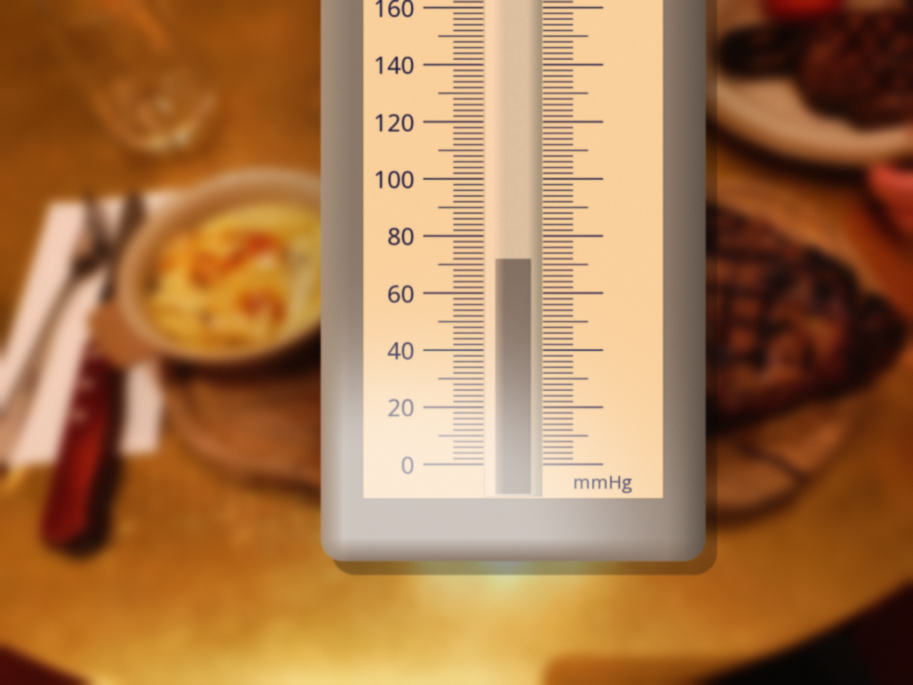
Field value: 72 mmHg
